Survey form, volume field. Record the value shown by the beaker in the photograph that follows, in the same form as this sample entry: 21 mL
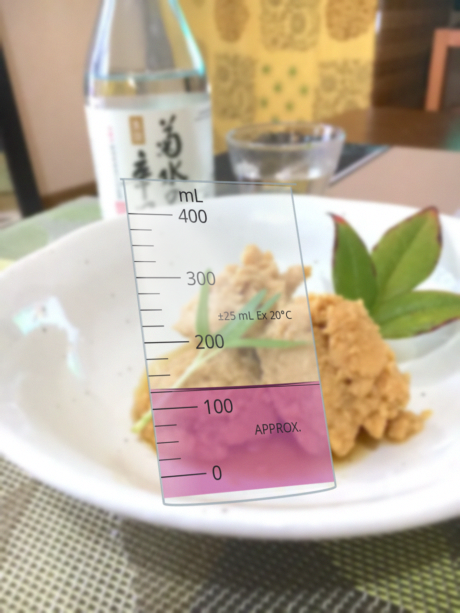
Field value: 125 mL
